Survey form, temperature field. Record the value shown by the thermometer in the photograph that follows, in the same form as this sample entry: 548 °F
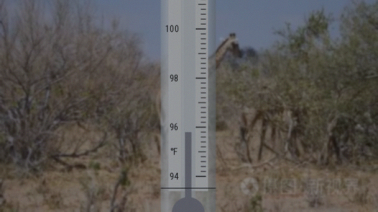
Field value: 95.8 °F
